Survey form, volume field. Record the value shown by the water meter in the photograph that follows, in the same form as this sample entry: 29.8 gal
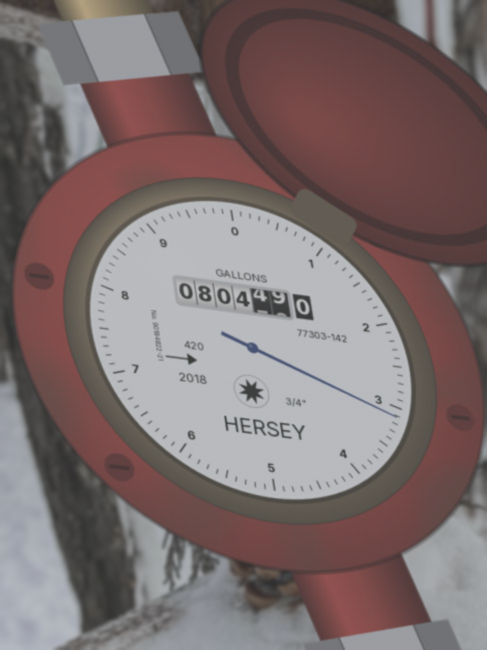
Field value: 804493.1 gal
